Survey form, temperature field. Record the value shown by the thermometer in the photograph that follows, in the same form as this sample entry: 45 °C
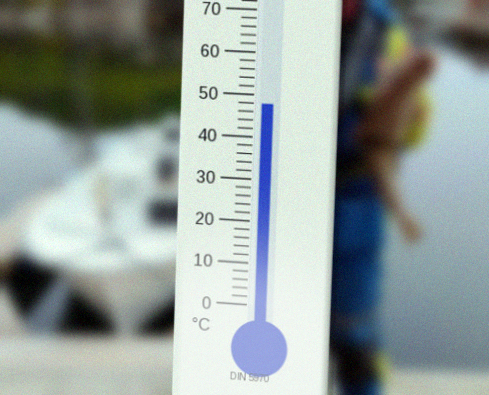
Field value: 48 °C
